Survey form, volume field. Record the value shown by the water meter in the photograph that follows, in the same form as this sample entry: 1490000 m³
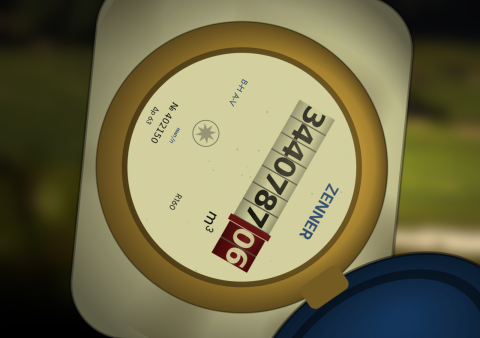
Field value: 3440787.06 m³
